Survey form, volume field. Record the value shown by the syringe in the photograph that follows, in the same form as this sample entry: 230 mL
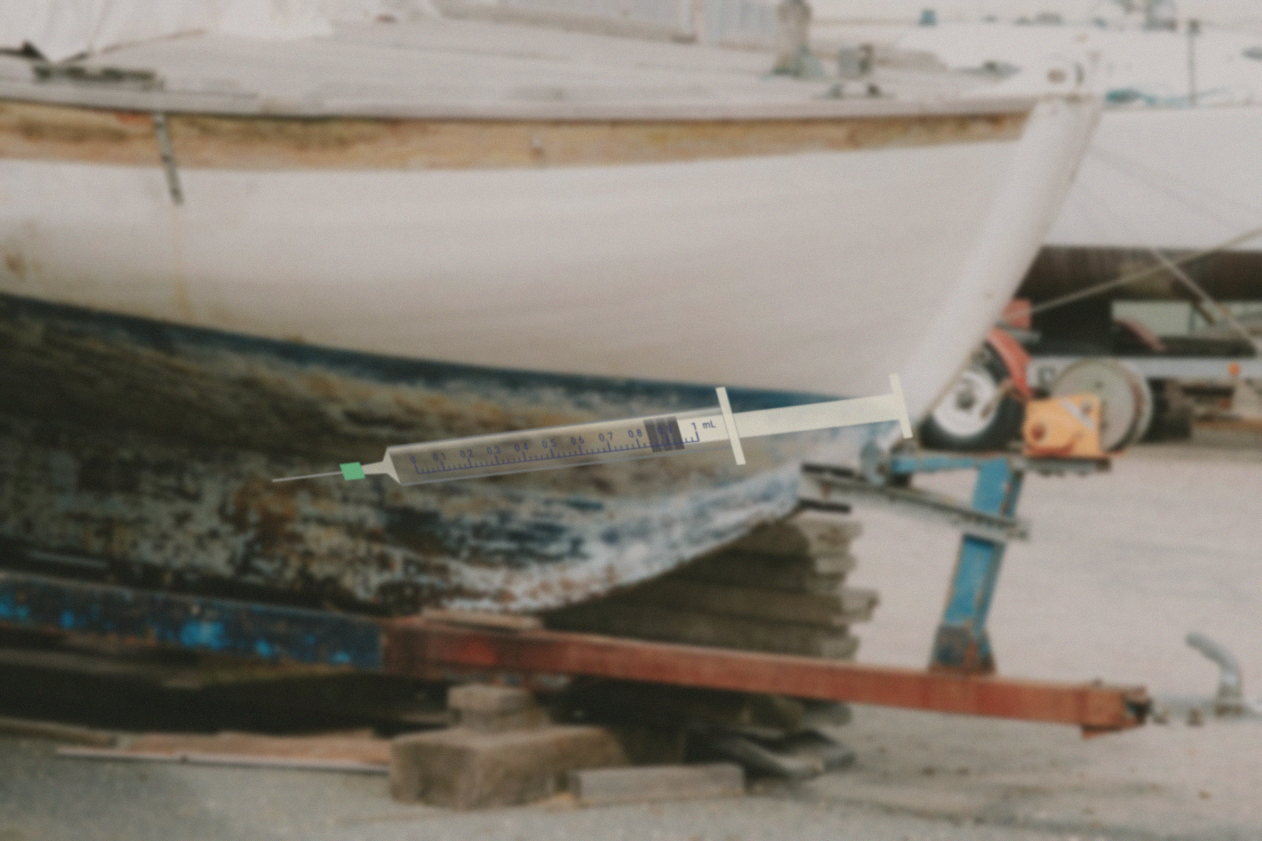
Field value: 0.84 mL
